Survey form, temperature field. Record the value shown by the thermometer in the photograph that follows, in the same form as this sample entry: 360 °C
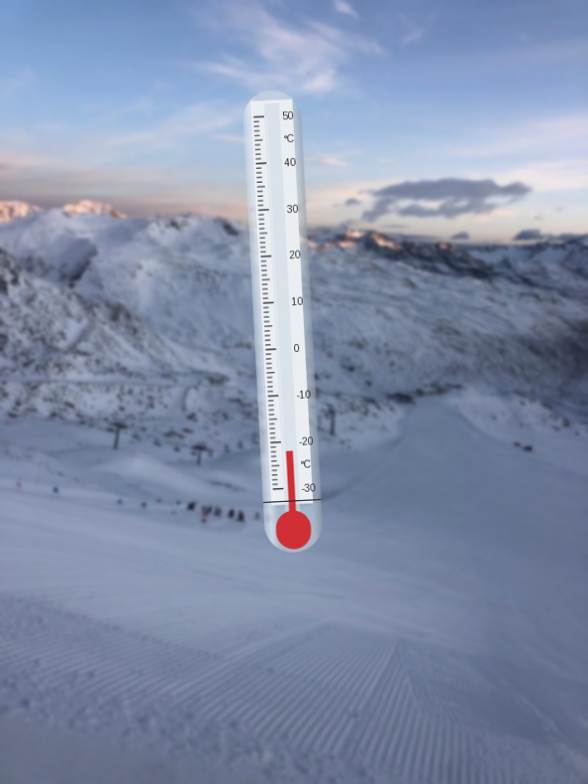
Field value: -22 °C
